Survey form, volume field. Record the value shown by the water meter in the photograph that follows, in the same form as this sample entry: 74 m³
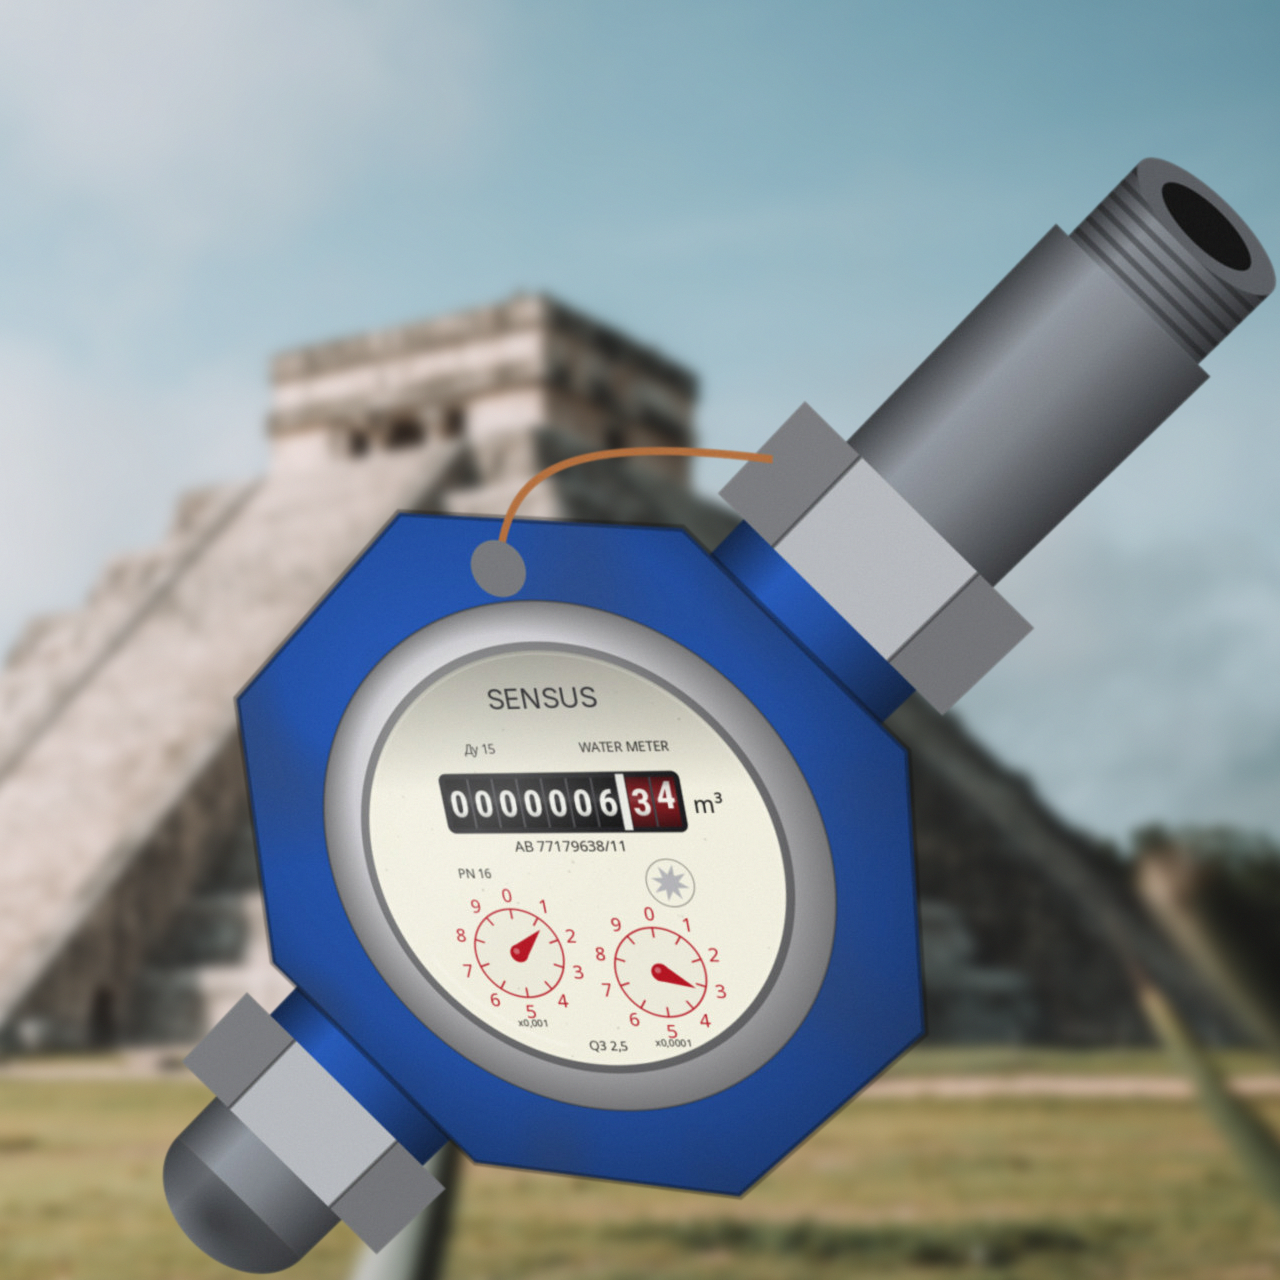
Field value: 6.3413 m³
